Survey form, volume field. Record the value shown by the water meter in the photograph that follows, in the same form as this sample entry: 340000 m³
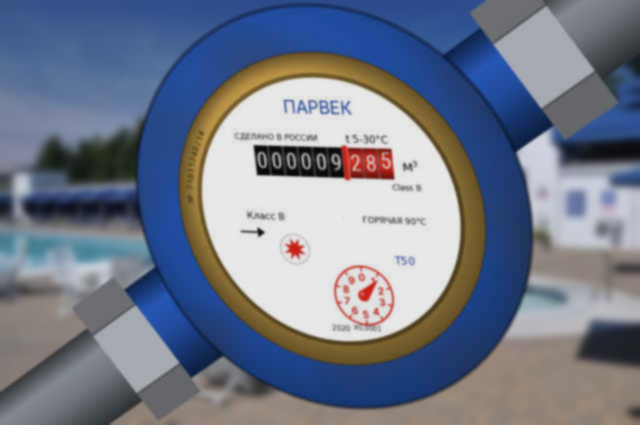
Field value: 9.2851 m³
